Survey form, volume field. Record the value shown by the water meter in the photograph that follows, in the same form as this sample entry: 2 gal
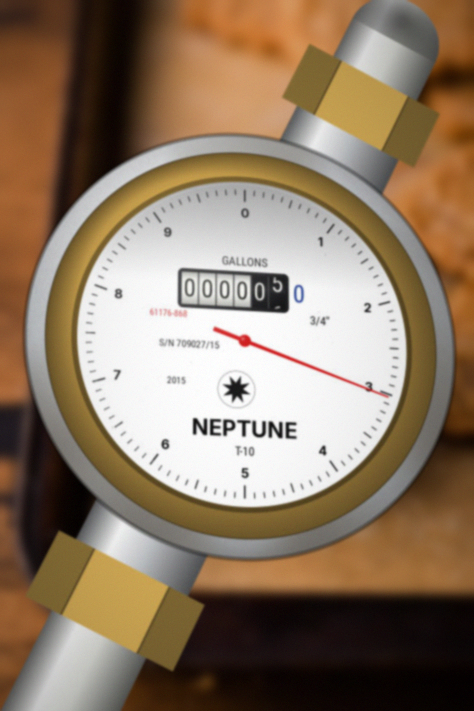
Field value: 53.0 gal
